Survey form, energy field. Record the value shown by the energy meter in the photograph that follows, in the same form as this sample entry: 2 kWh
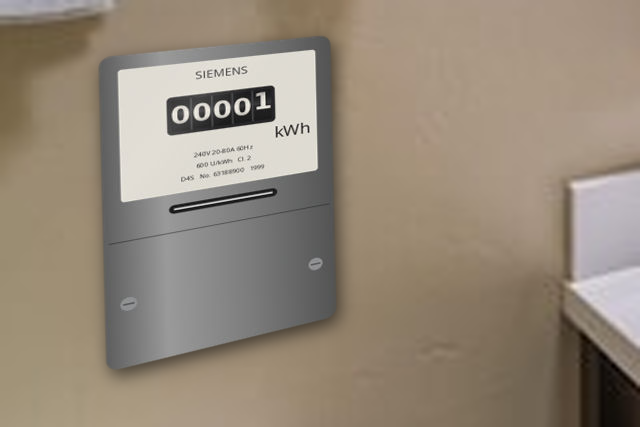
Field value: 1 kWh
